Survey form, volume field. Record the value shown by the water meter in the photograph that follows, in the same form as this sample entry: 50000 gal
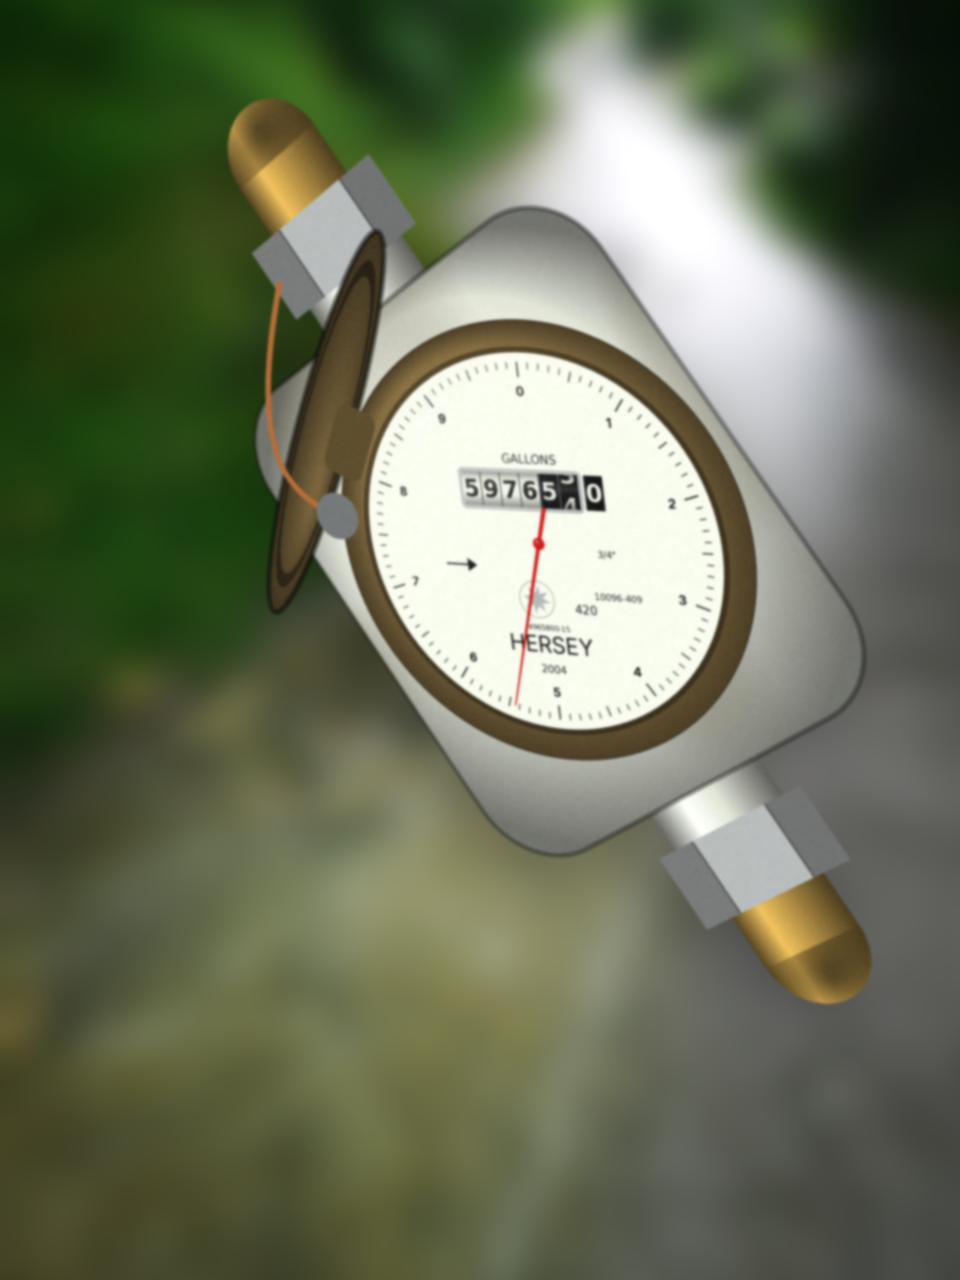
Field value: 5976535.4 gal
